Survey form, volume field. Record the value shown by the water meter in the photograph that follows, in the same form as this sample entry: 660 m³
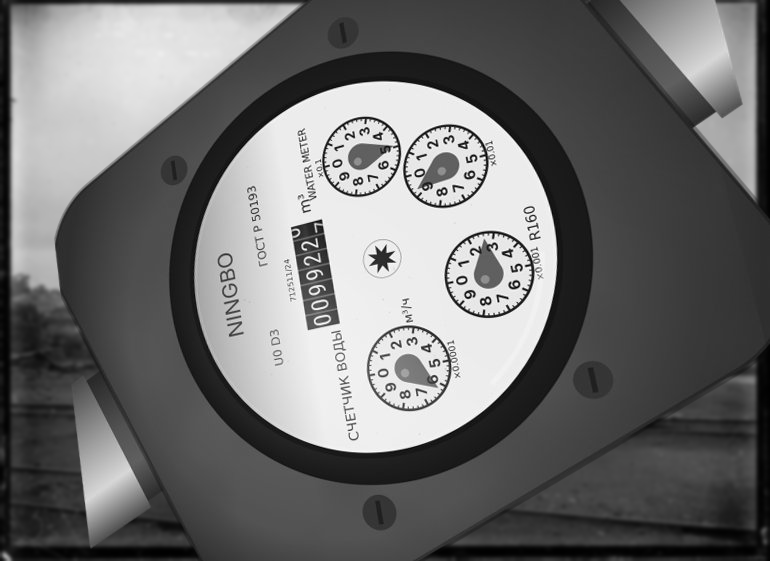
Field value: 99226.4926 m³
